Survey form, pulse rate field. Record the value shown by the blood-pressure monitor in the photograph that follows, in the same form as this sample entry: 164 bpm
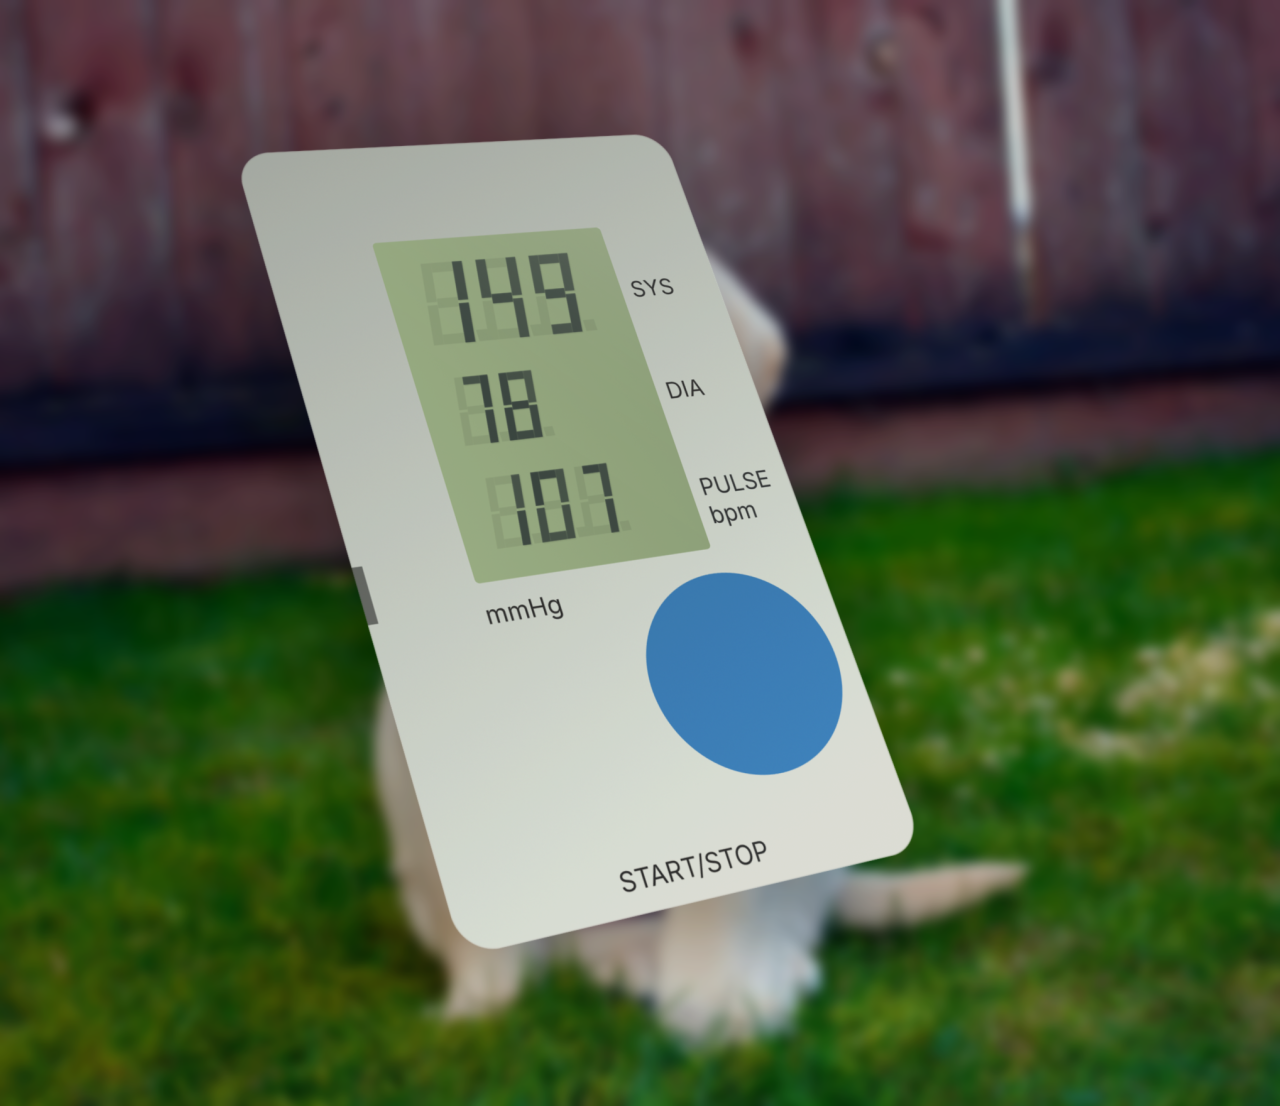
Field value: 107 bpm
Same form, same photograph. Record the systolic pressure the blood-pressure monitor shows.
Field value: 149 mmHg
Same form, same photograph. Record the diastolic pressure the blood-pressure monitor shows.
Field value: 78 mmHg
